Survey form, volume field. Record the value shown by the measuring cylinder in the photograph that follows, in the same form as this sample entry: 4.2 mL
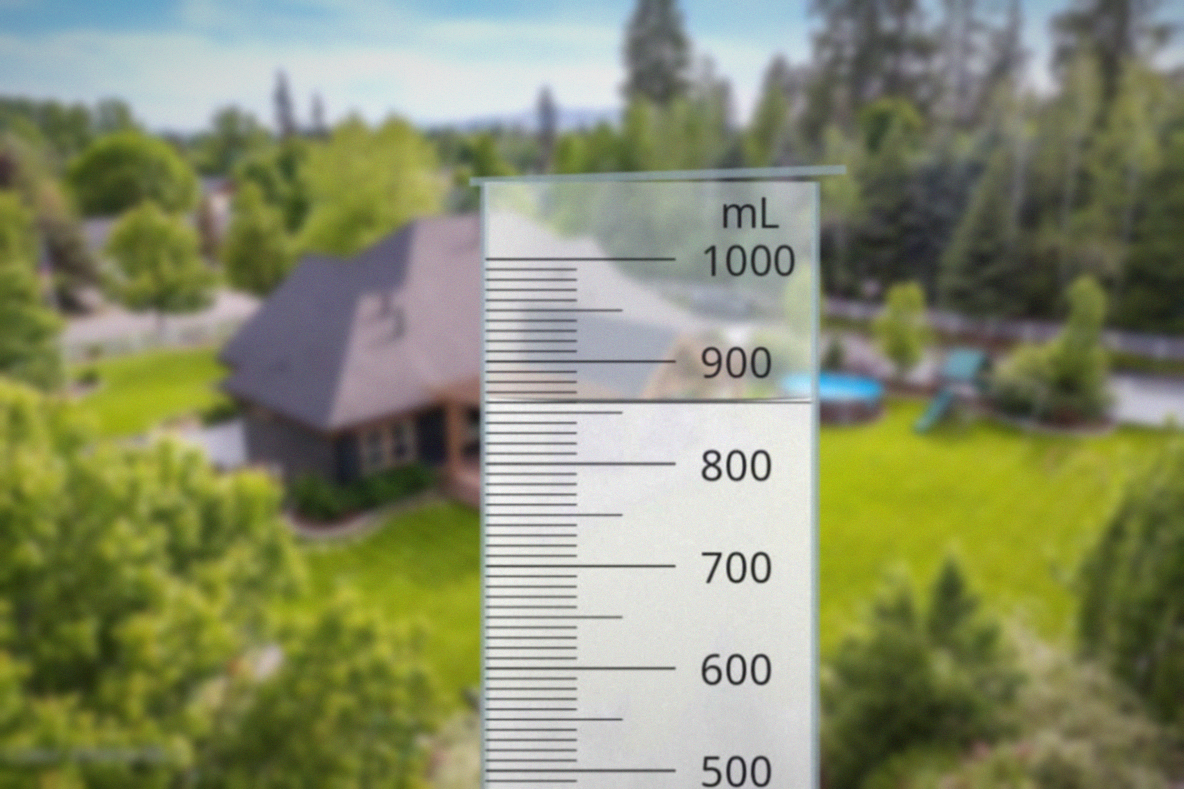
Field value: 860 mL
